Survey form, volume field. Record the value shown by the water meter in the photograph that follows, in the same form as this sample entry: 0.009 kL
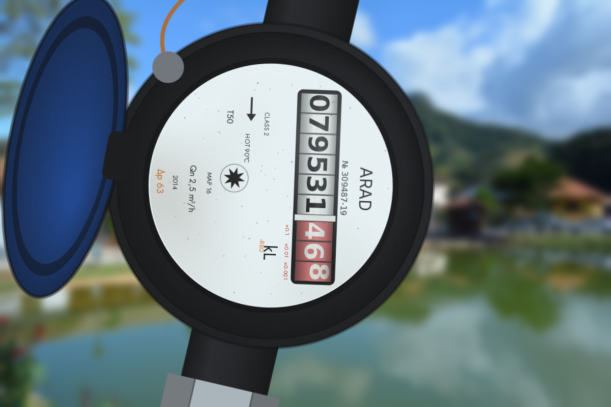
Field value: 79531.468 kL
